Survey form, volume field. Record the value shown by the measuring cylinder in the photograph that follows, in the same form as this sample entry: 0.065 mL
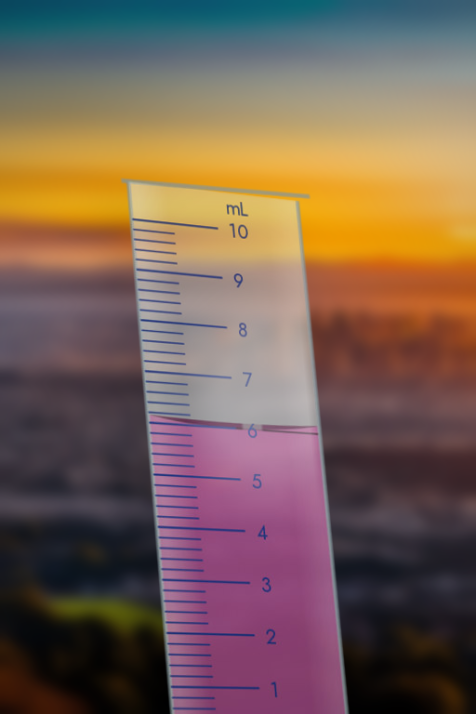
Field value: 6 mL
